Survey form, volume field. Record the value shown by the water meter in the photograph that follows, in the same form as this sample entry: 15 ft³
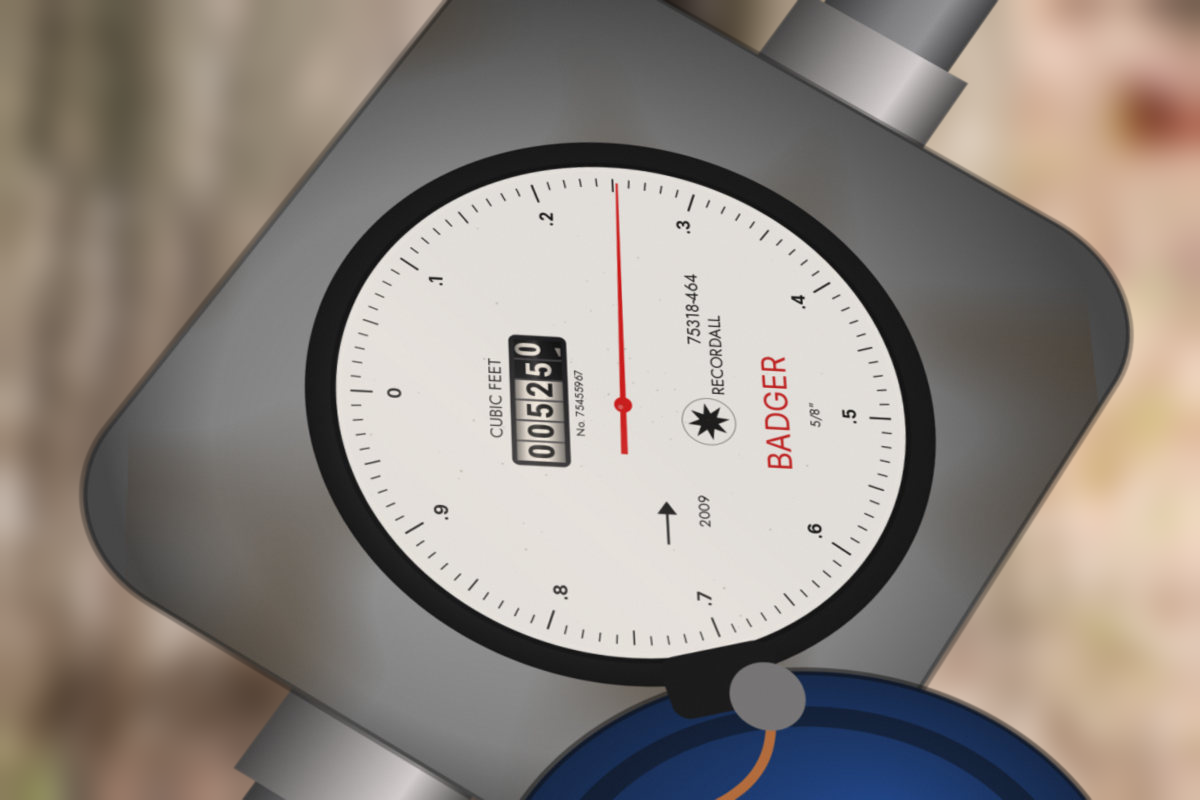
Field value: 5250.25 ft³
